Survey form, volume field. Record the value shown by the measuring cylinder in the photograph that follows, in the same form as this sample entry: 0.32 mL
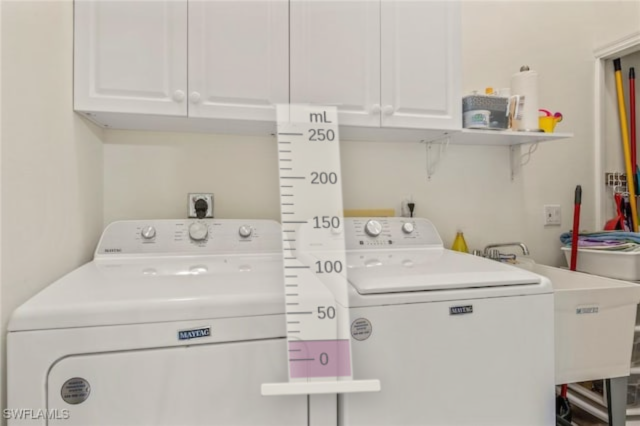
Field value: 20 mL
